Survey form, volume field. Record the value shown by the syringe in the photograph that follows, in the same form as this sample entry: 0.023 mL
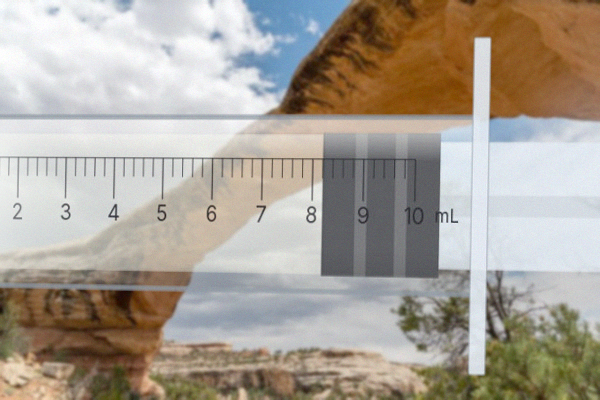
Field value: 8.2 mL
